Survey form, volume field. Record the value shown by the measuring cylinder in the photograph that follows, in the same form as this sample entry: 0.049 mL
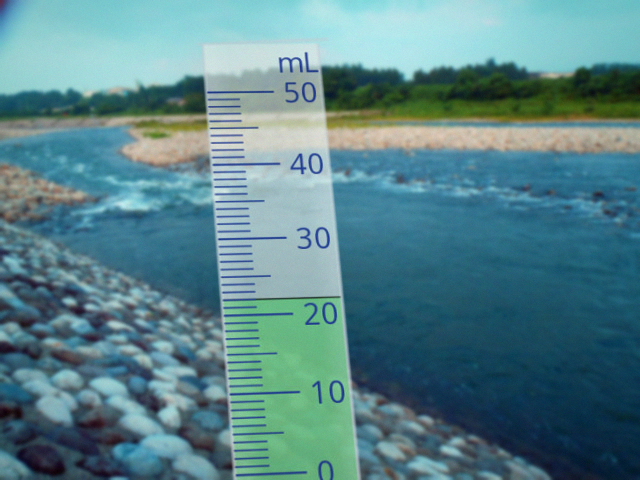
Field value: 22 mL
